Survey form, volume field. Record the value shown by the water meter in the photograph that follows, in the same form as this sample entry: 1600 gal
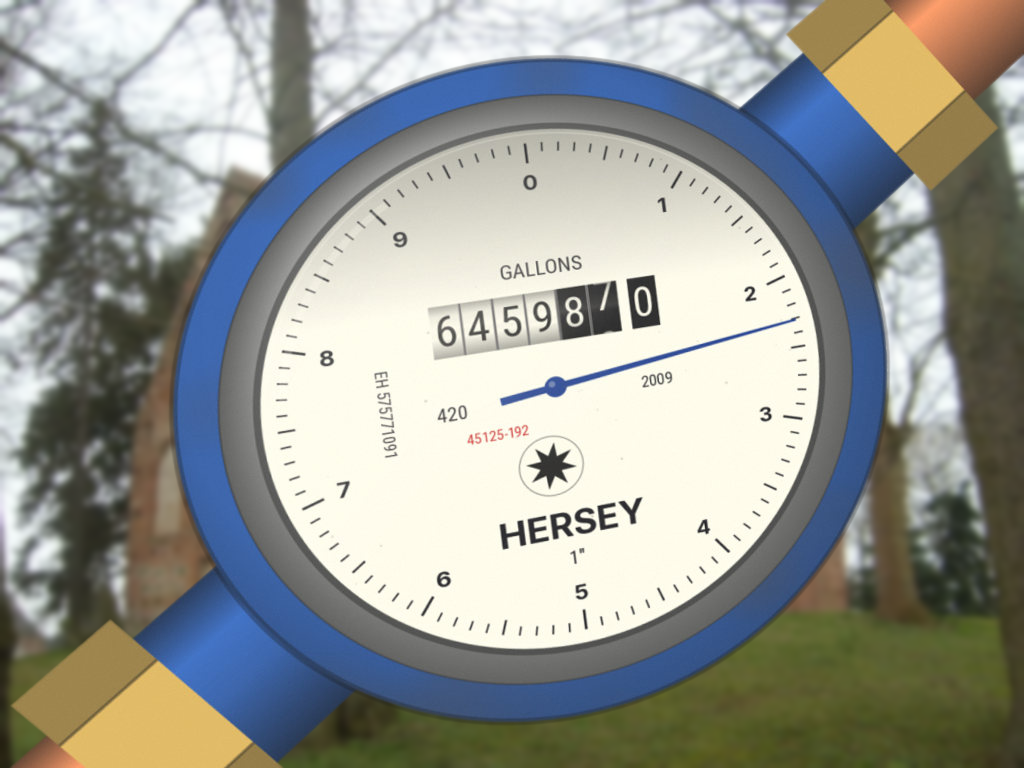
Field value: 6459872.3 gal
